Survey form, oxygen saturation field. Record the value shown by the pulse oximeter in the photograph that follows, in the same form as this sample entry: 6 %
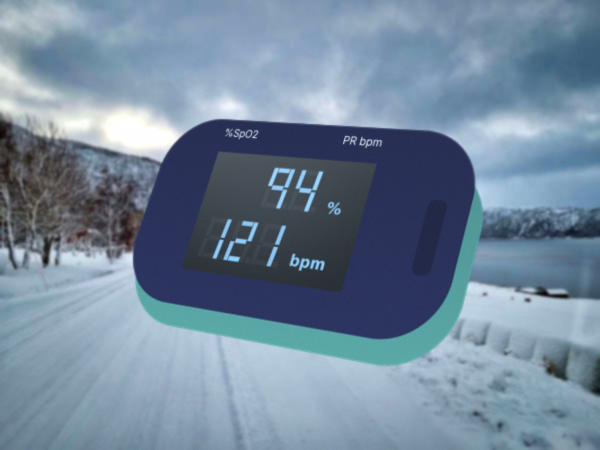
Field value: 94 %
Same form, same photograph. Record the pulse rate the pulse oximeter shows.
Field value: 121 bpm
